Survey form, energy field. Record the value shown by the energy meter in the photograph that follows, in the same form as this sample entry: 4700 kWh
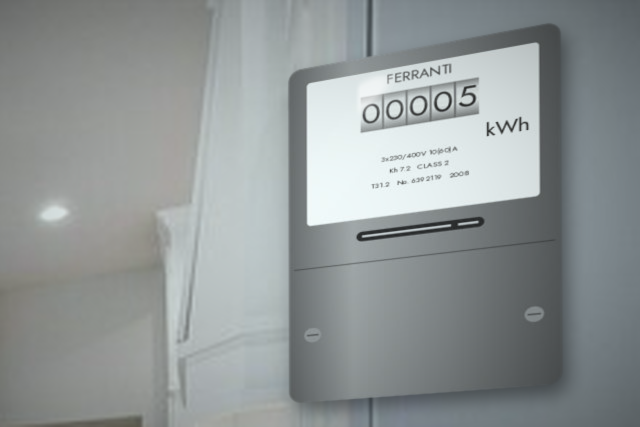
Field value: 5 kWh
